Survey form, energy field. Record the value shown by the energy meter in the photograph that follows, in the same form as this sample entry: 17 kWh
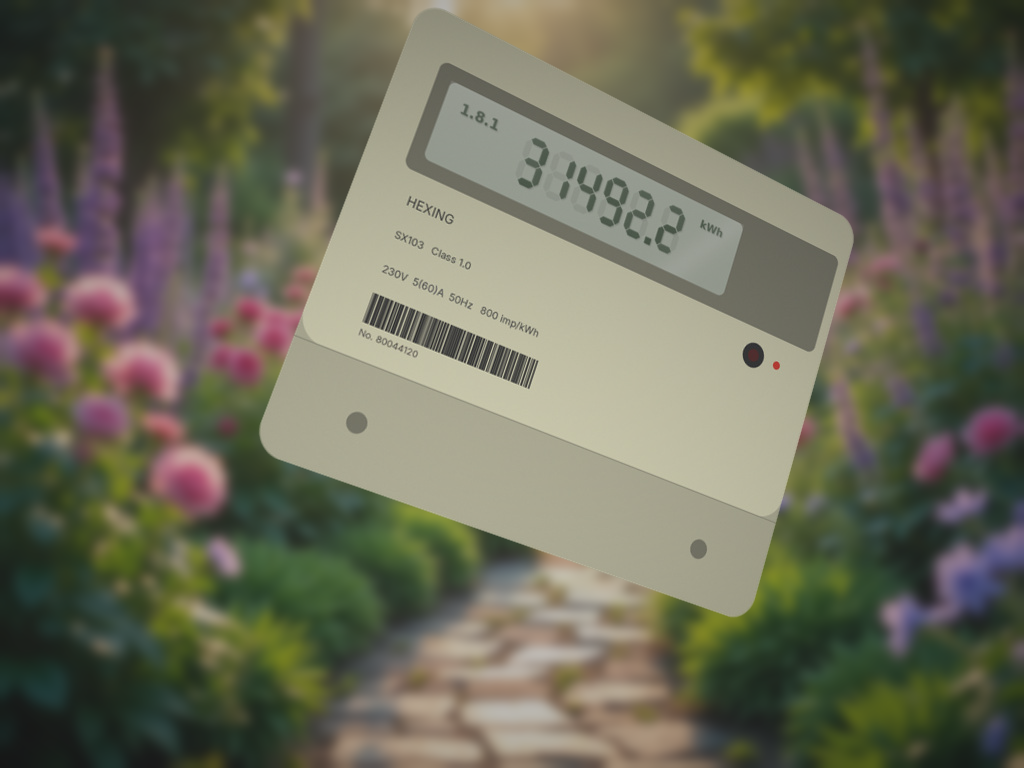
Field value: 31492.2 kWh
